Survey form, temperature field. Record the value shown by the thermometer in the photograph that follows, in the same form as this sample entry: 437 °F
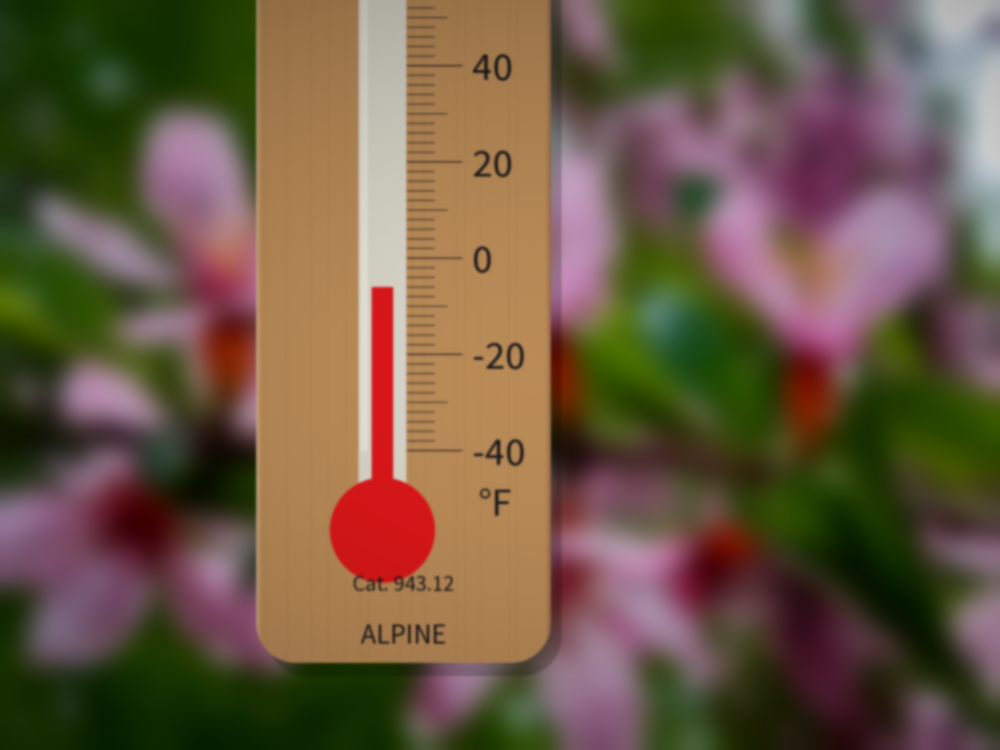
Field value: -6 °F
